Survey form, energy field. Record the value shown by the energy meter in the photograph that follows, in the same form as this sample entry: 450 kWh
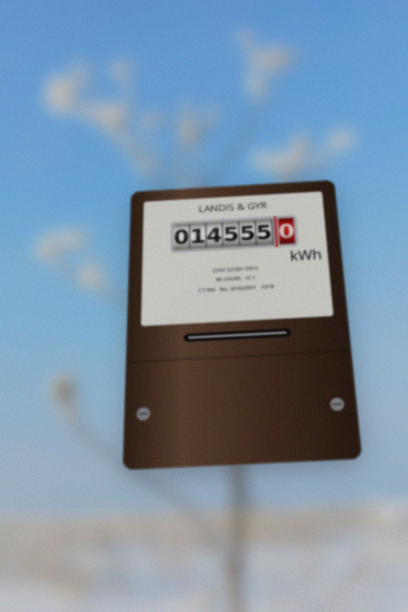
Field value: 14555.0 kWh
